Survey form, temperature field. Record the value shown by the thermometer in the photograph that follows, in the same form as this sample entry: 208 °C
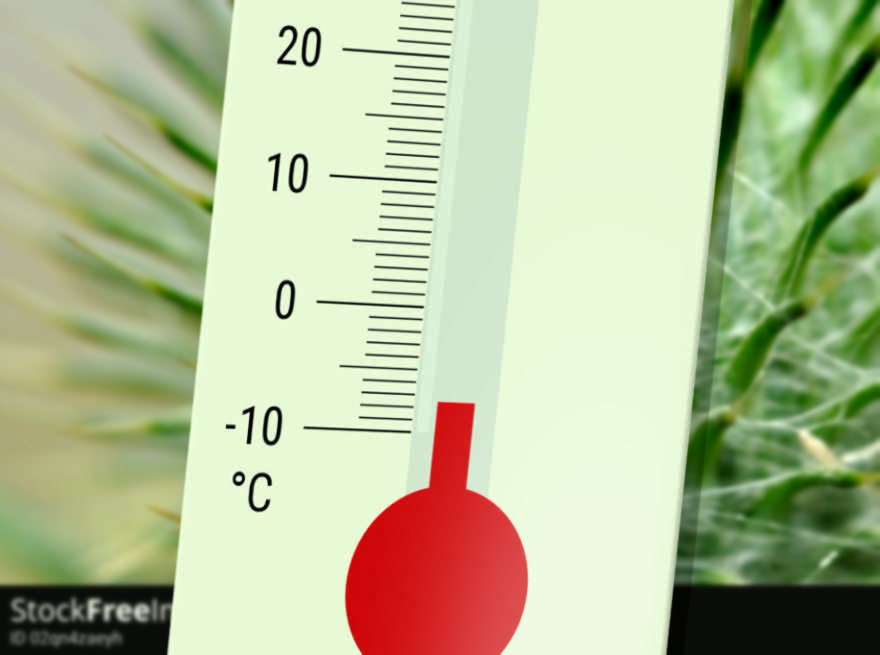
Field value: -7.5 °C
